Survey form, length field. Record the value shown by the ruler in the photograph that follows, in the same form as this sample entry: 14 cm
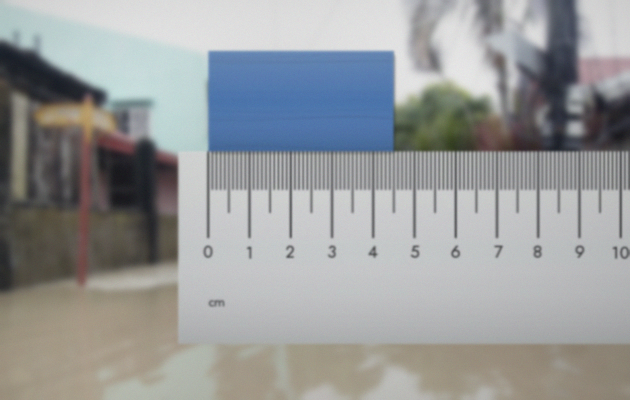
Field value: 4.5 cm
